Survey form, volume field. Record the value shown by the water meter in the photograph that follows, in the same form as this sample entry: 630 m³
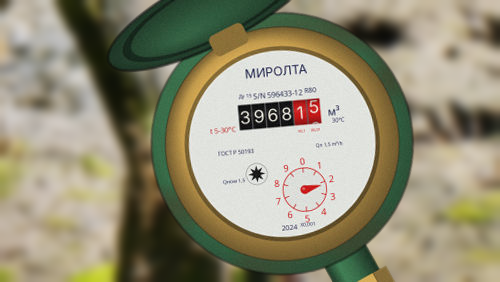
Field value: 3968.152 m³
